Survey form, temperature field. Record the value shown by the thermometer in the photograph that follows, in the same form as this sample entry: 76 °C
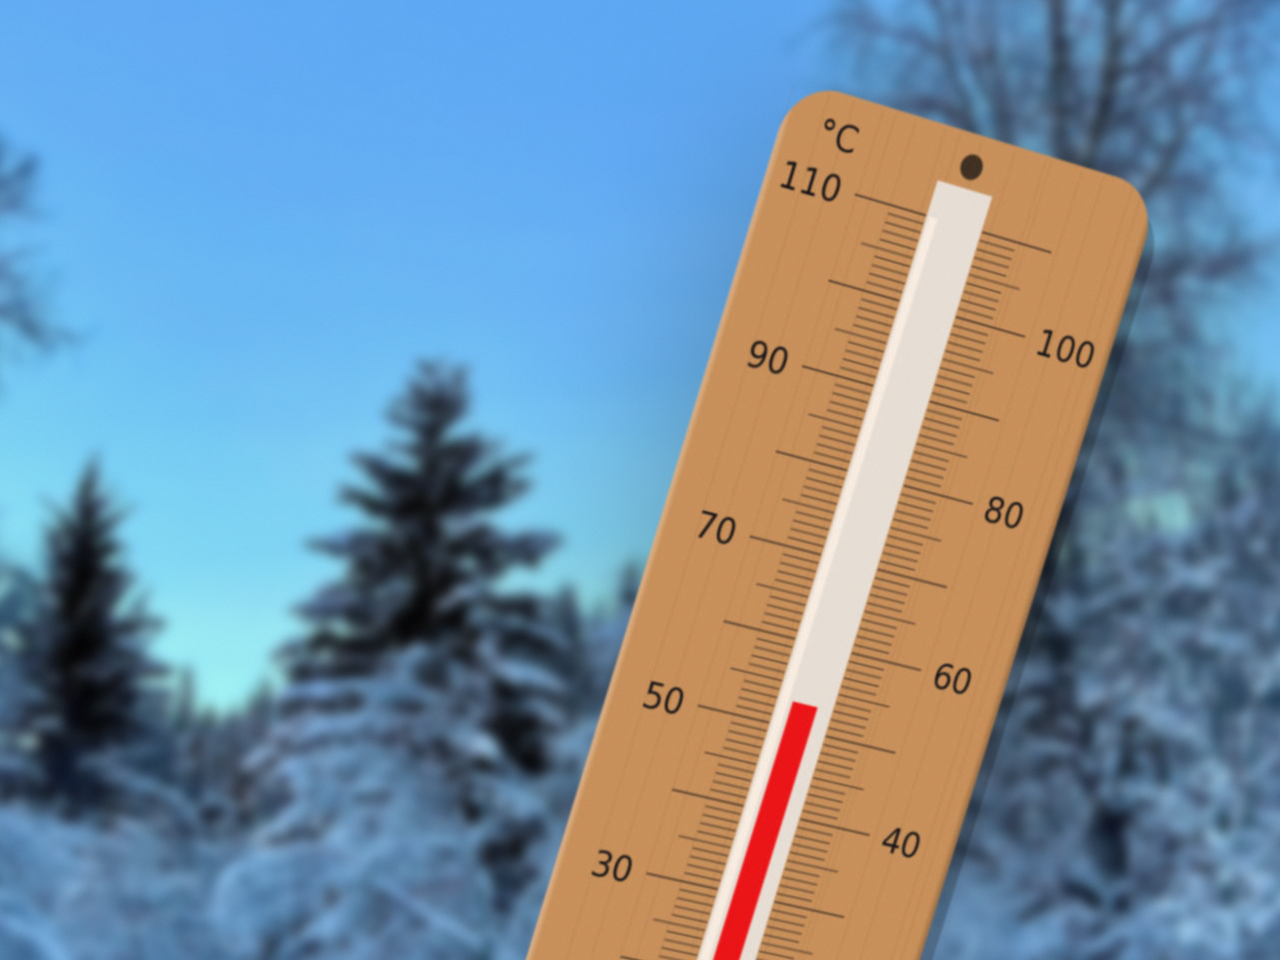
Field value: 53 °C
